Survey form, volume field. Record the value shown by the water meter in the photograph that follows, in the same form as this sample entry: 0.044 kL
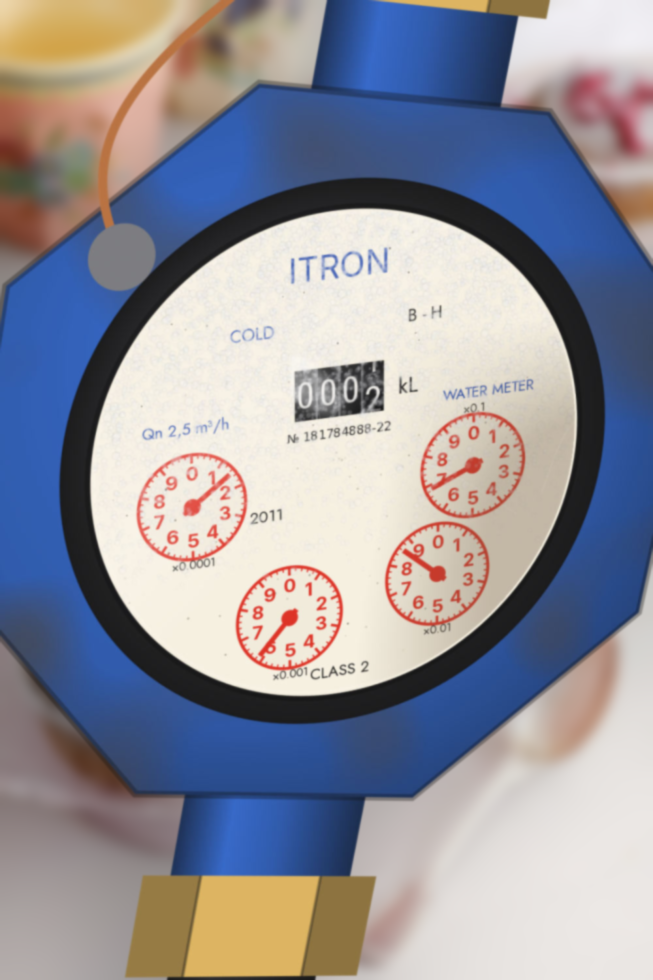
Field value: 1.6861 kL
